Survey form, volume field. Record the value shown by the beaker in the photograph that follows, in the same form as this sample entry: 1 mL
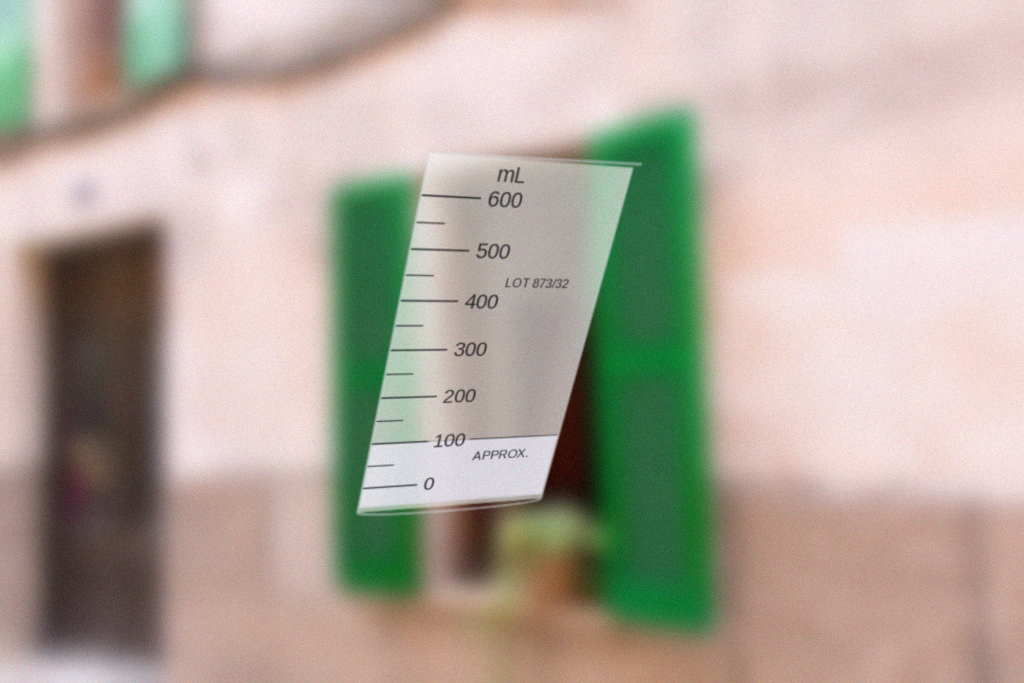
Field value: 100 mL
